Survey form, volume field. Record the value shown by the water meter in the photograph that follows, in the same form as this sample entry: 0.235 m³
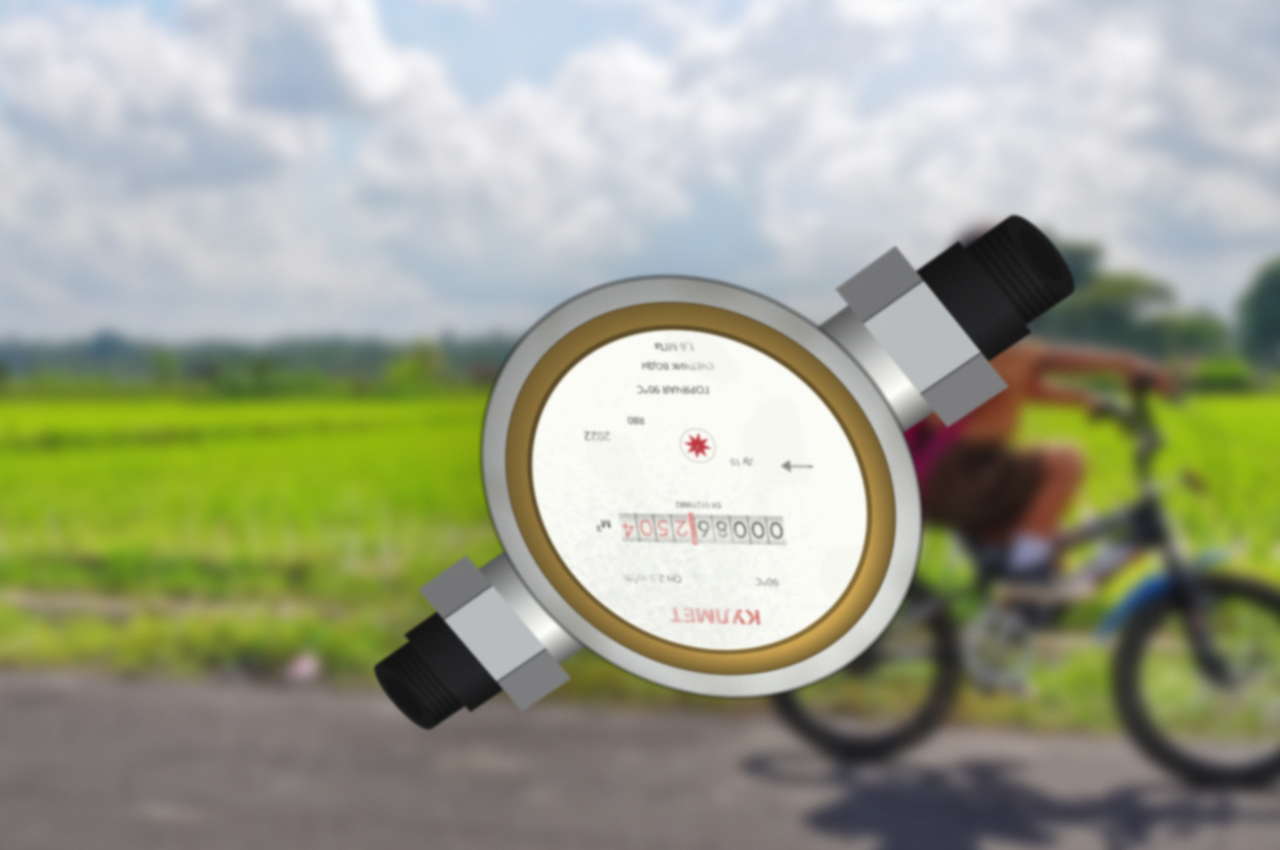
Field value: 86.2504 m³
